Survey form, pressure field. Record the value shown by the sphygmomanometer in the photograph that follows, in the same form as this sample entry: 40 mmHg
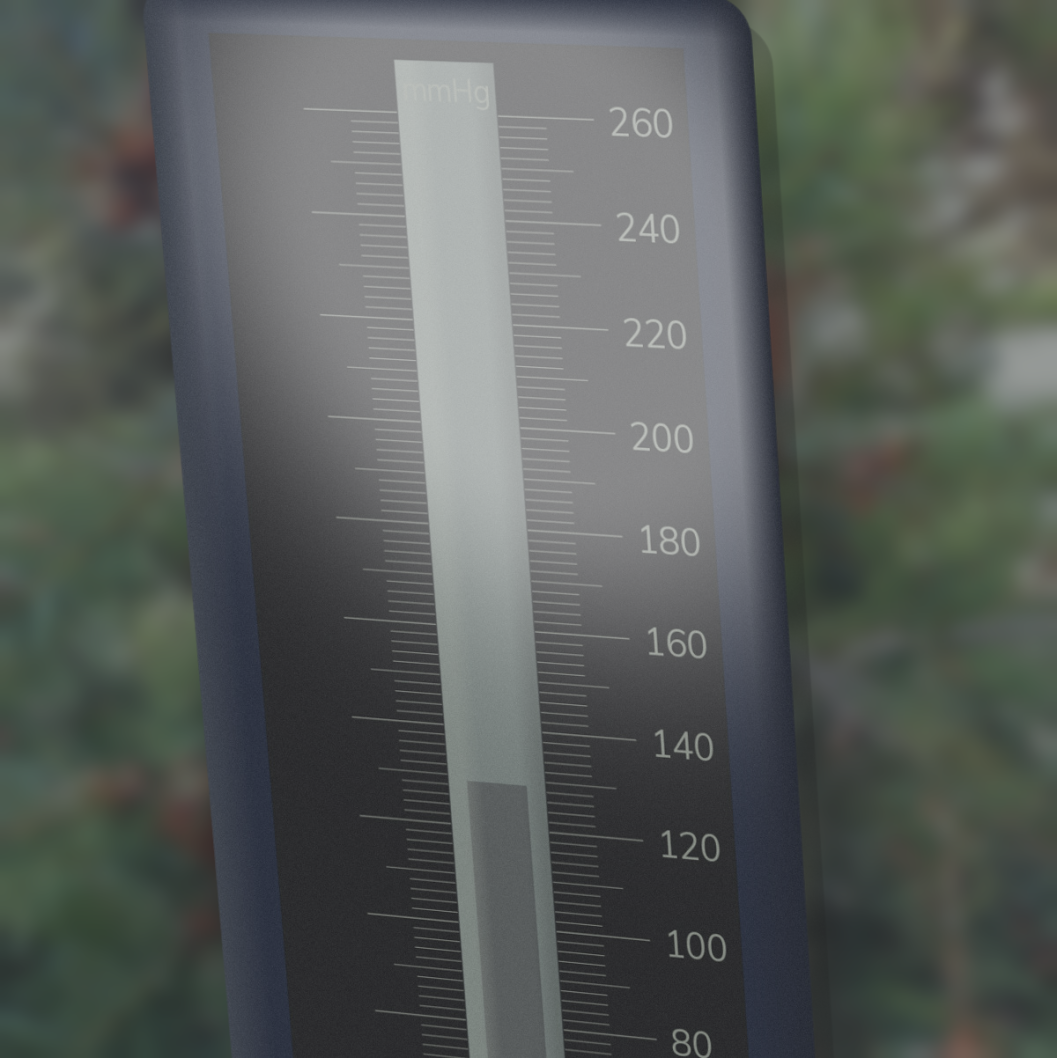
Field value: 129 mmHg
